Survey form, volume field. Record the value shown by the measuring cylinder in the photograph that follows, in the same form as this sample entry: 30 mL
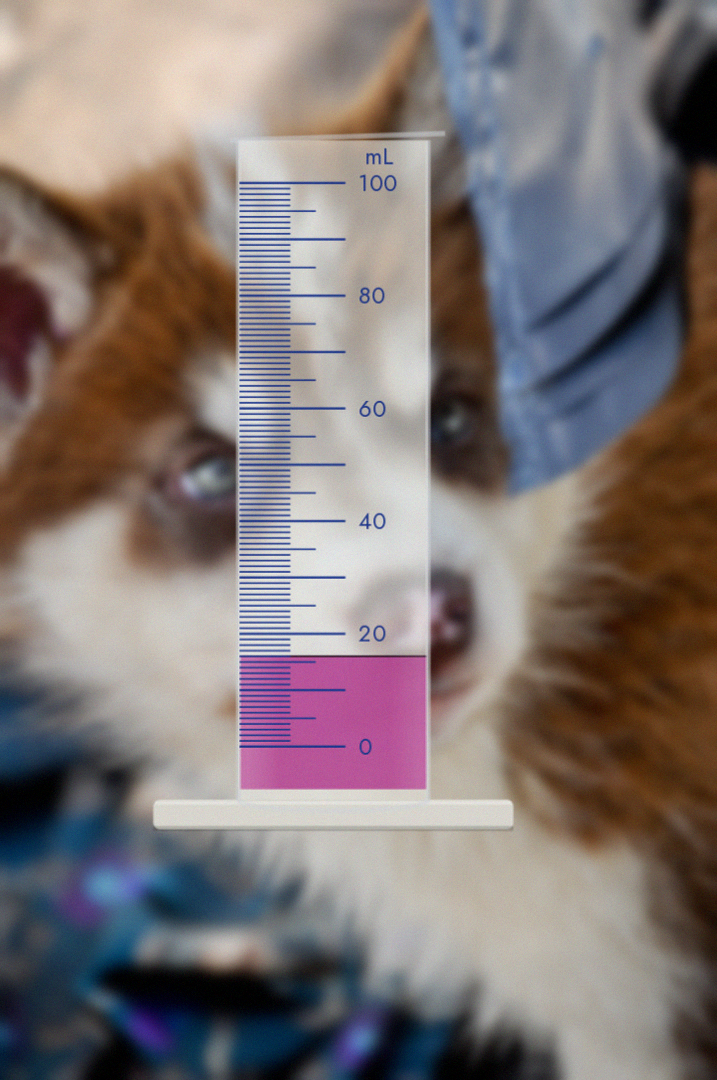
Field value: 16 mL
